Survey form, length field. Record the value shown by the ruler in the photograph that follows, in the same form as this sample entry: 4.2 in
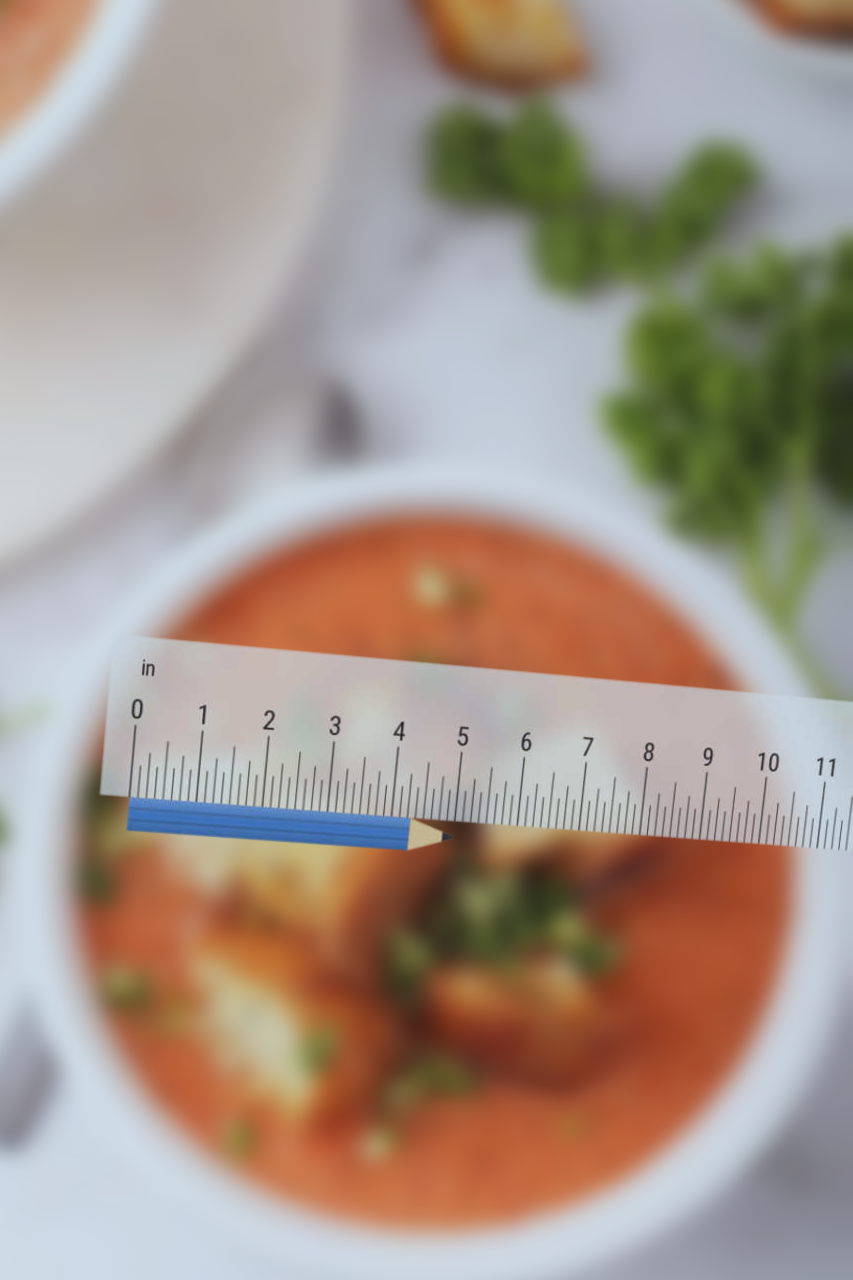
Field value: 5 in
